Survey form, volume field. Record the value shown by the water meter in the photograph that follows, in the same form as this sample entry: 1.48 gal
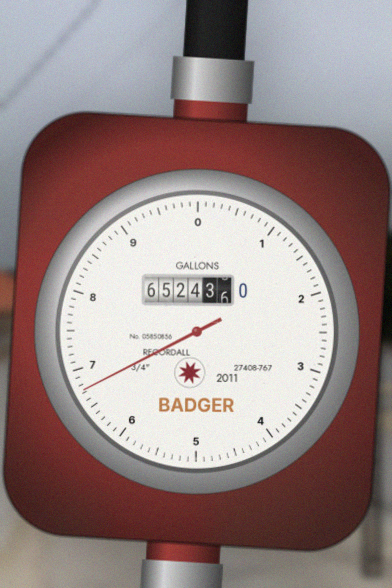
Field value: 6524356.7 gal
